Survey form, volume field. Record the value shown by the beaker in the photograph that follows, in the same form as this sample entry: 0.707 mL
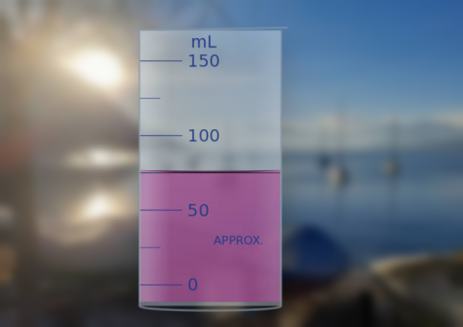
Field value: 75 mL
